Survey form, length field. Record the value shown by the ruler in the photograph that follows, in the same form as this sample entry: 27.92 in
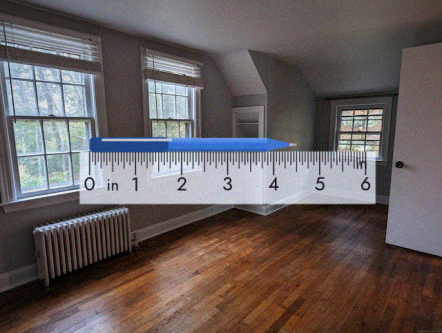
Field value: 4.5 in
